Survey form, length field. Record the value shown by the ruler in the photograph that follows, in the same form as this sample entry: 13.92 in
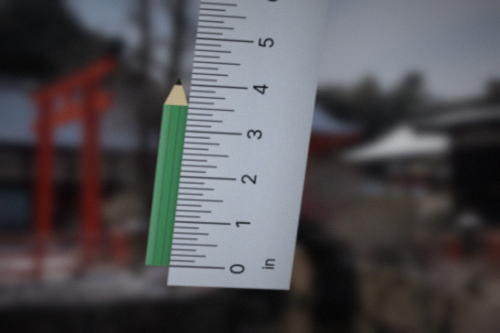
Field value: 4.125 in
